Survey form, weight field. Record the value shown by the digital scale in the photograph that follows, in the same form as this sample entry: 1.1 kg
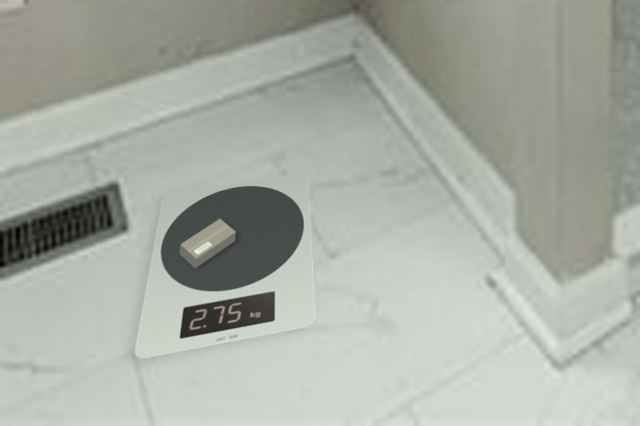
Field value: 2.75 kg
